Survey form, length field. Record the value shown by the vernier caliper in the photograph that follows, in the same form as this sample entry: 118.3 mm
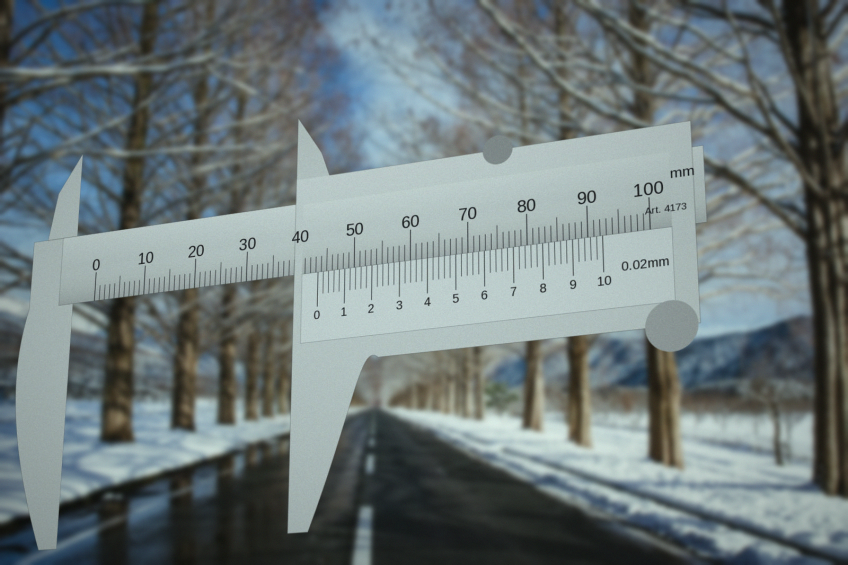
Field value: 43.4 mm
